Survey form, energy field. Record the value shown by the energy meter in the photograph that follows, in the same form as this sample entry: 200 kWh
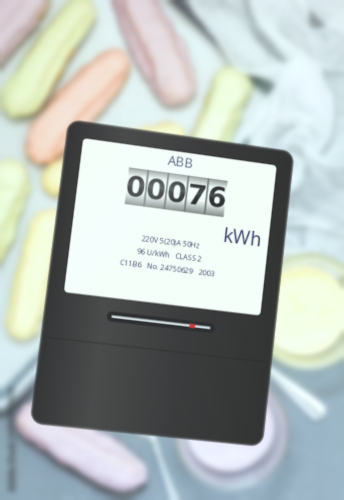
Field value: 76 kWh
